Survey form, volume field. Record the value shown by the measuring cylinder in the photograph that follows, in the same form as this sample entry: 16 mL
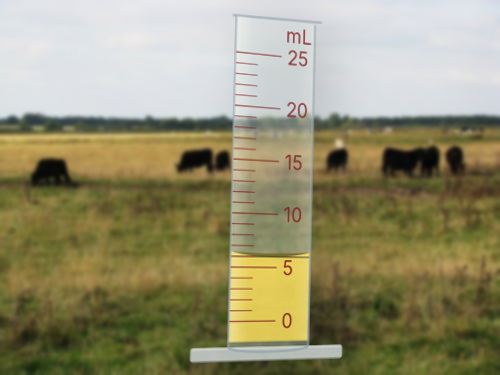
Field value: 6 mL
